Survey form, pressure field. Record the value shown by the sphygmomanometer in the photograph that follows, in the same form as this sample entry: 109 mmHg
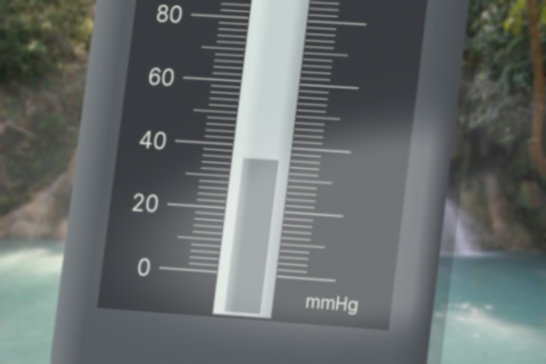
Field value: 36 mmHg
